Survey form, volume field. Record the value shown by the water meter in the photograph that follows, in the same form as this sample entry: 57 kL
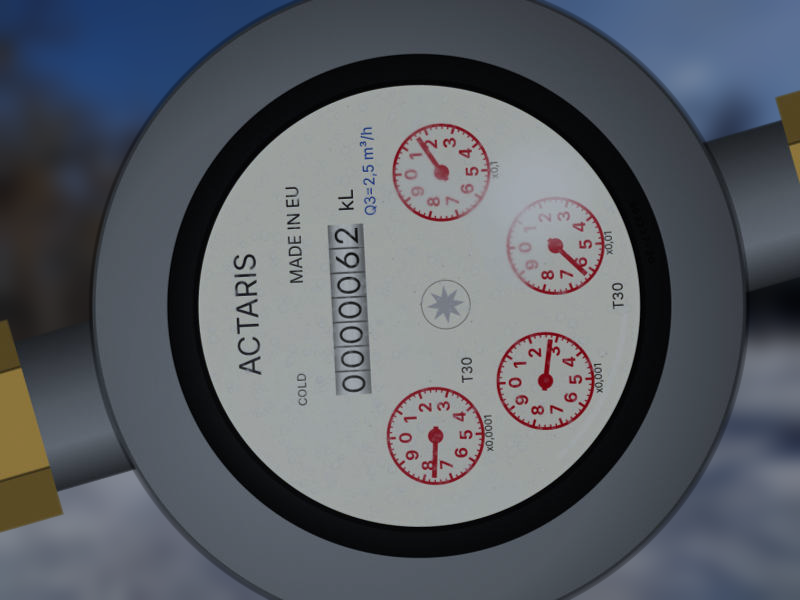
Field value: 62.1627 kL
